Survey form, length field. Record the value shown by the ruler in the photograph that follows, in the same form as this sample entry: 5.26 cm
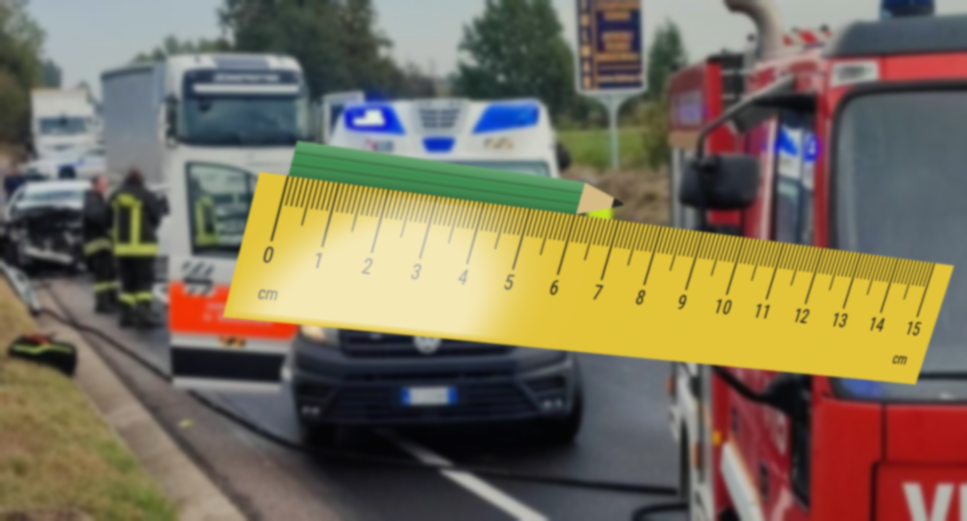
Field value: 7 cm
